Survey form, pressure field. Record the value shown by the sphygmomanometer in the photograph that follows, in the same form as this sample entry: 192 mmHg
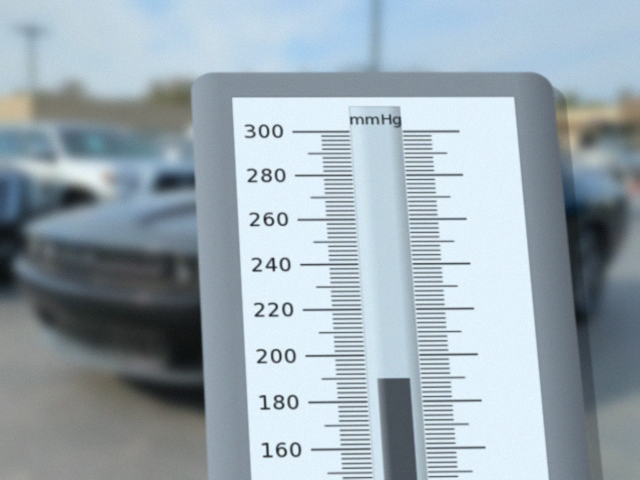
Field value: 190 mmHg
